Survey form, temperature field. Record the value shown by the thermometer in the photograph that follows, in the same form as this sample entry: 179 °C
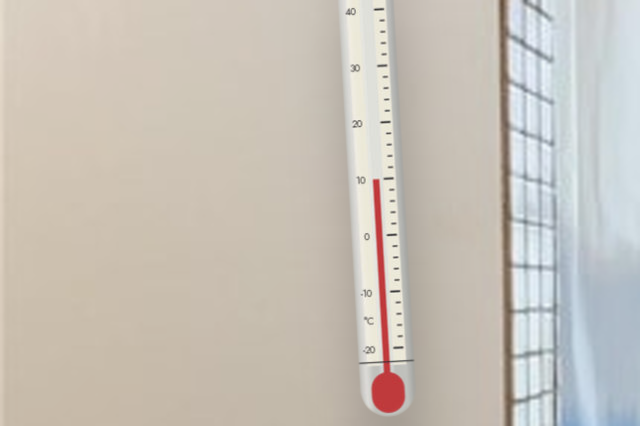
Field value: 10 °C
